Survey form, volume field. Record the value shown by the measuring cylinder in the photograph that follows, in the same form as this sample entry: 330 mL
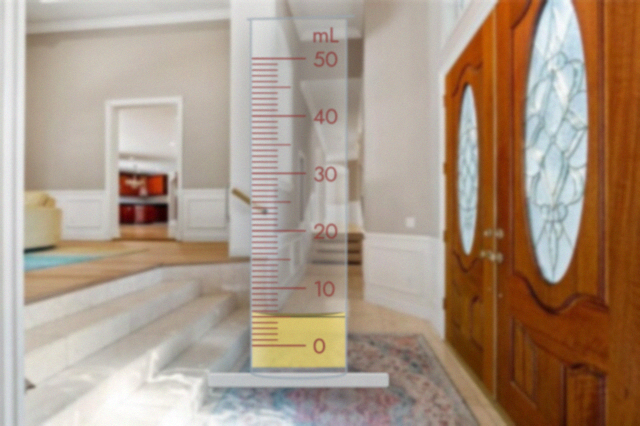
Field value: 5 mL
